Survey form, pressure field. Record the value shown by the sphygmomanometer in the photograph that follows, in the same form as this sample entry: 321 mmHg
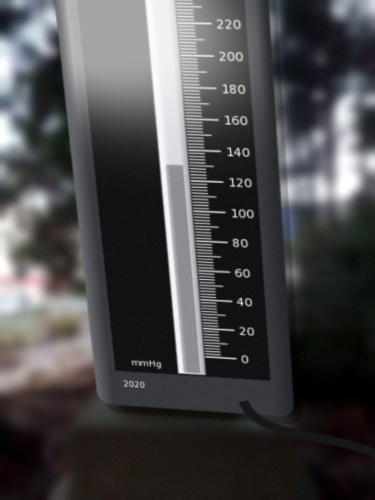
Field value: 130 mmHg
